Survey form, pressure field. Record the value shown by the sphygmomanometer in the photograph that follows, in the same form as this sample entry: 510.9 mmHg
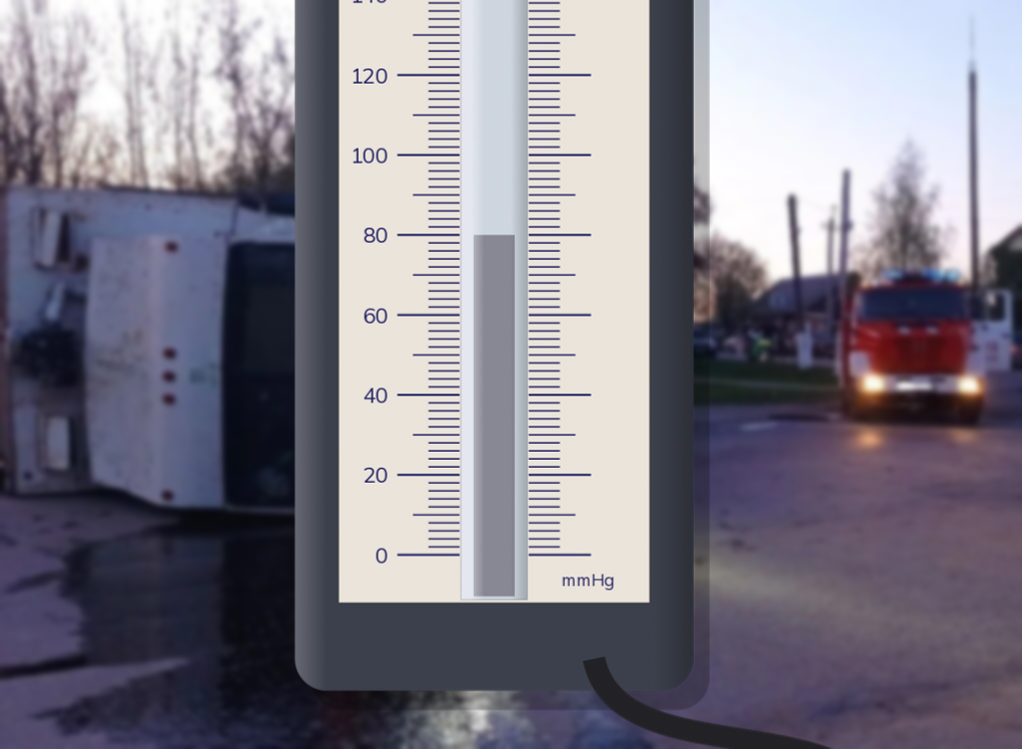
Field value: 80 mmHg
